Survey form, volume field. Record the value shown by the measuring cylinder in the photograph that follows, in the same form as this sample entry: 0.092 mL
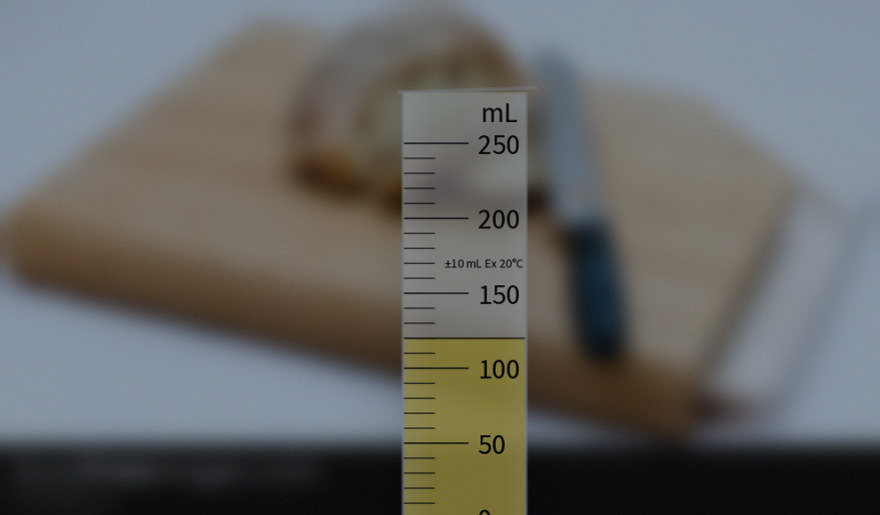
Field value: 120 mL
